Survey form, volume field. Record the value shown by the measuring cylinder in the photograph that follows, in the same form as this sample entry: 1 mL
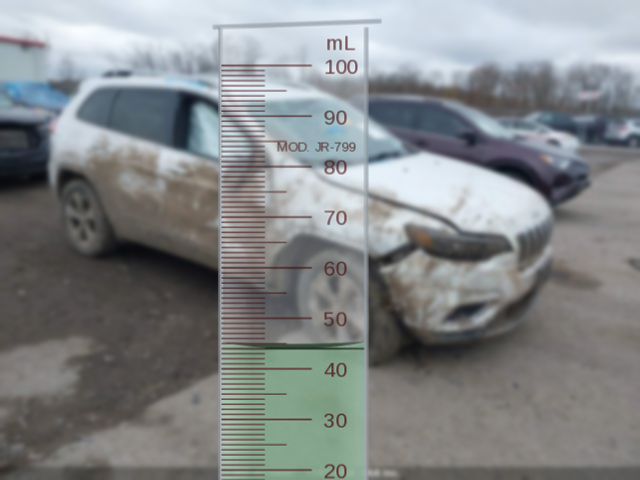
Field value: 44 mL
